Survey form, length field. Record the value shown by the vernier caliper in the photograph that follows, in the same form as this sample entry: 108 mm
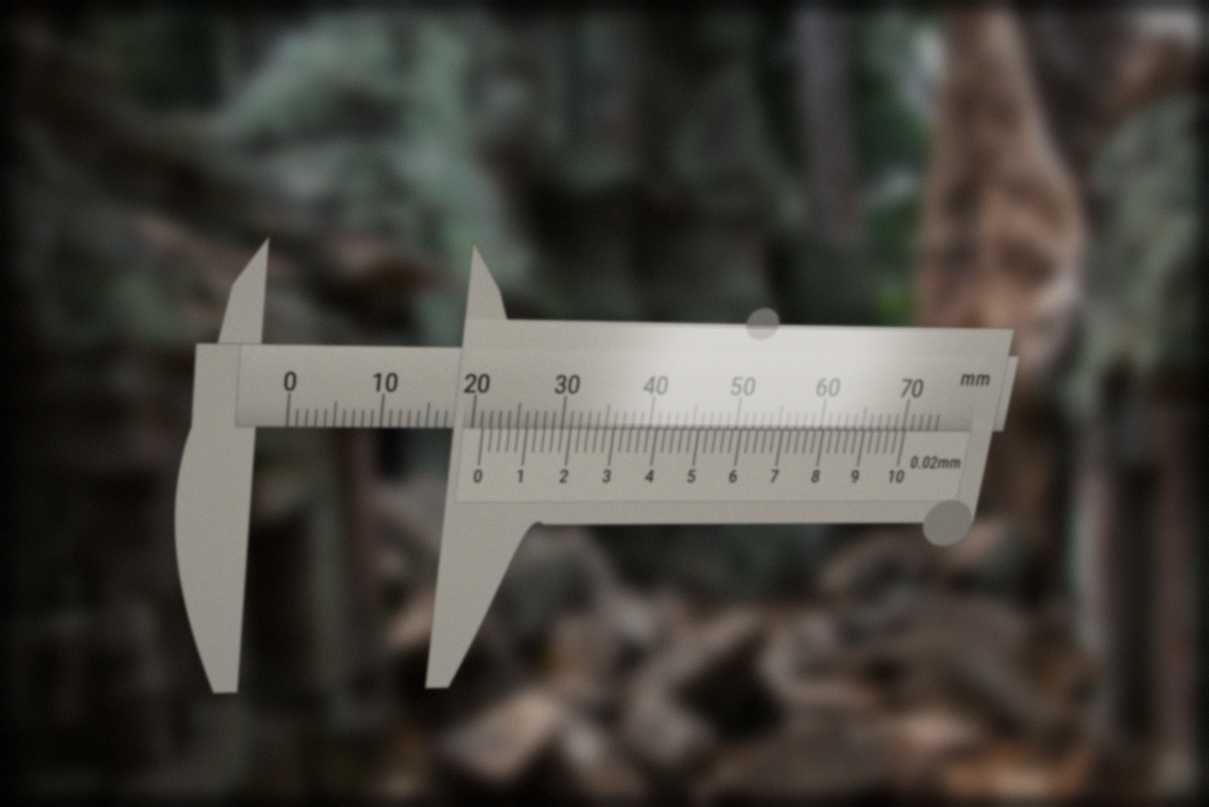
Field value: 21.2 mm
